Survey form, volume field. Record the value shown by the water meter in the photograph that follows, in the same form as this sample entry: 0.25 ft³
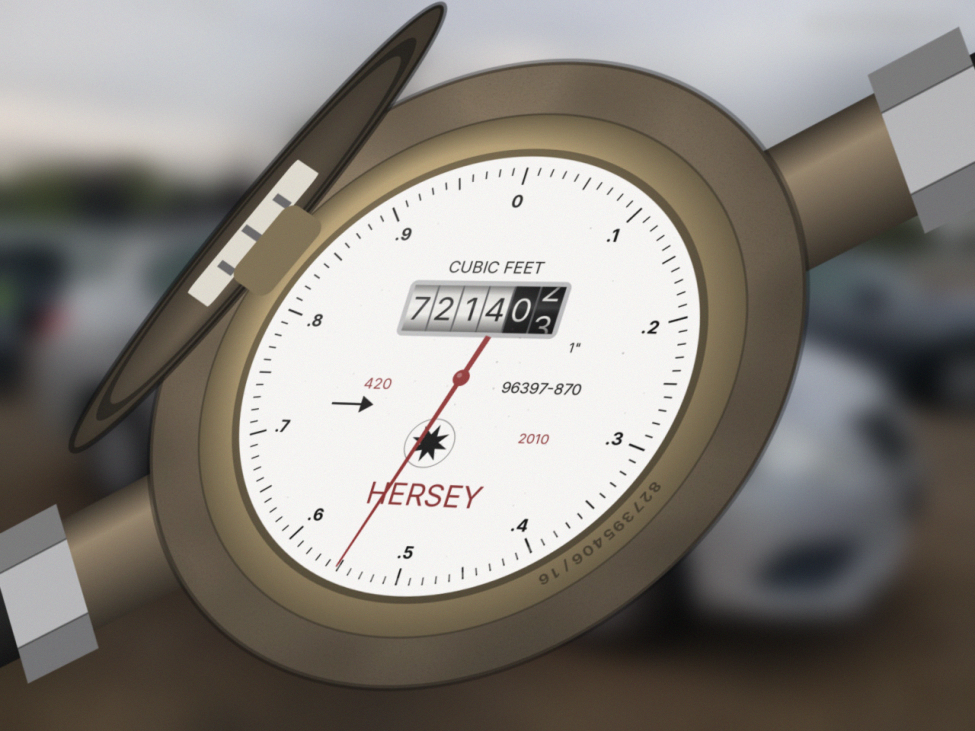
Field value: 721402.55 ft³
